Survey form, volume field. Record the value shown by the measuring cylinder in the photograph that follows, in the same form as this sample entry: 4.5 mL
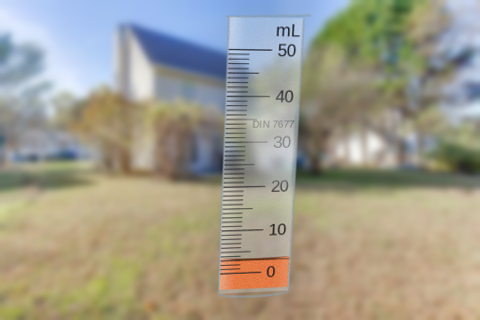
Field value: 3 mL
